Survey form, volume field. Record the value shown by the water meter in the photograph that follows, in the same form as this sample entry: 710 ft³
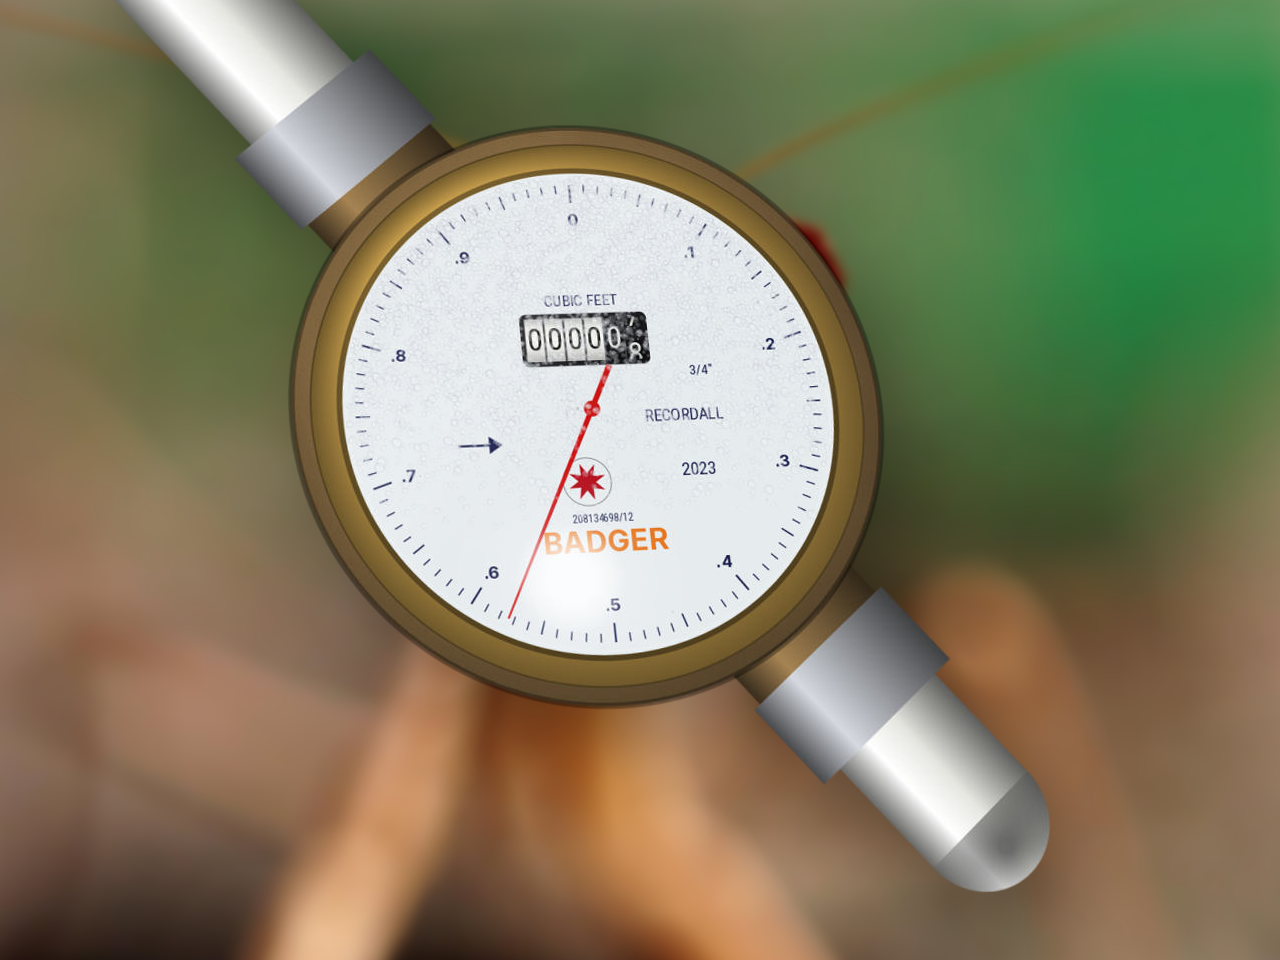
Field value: 7.57 ft³
